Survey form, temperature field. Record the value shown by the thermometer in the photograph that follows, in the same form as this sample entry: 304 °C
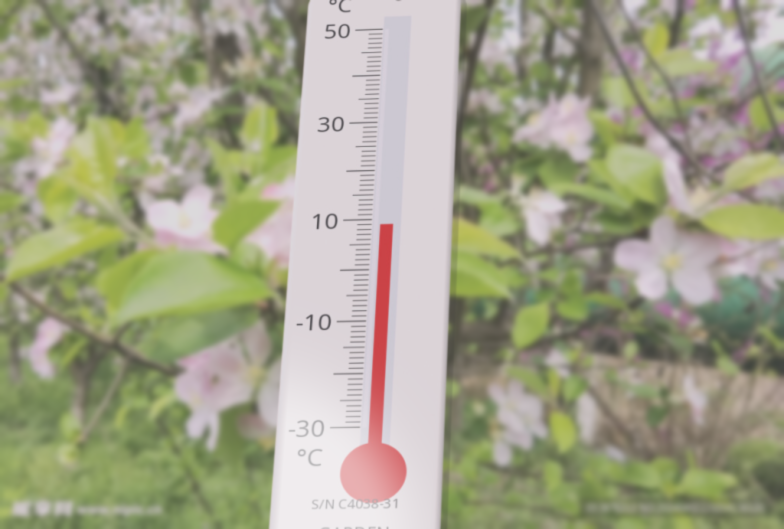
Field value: 9 °C
